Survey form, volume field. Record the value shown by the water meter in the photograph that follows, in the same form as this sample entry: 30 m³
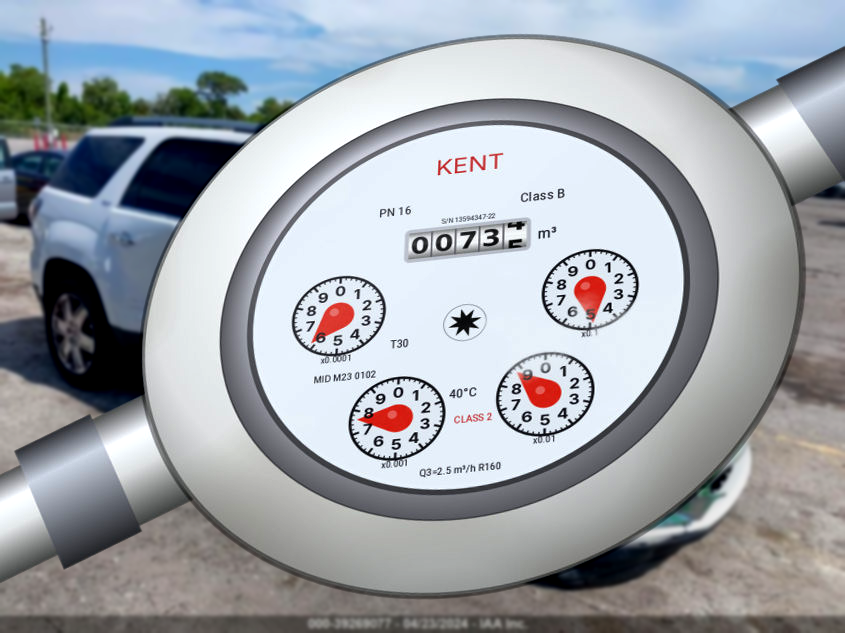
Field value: 734.4876 m³
